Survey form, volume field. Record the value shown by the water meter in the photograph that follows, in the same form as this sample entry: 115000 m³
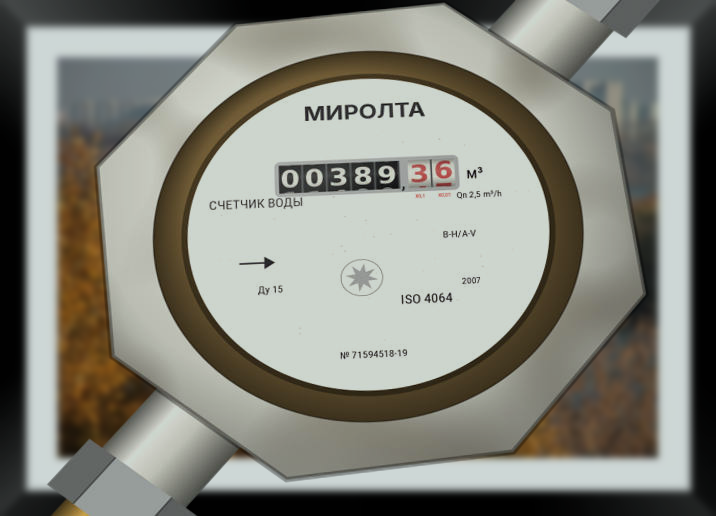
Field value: 389.36 m³
